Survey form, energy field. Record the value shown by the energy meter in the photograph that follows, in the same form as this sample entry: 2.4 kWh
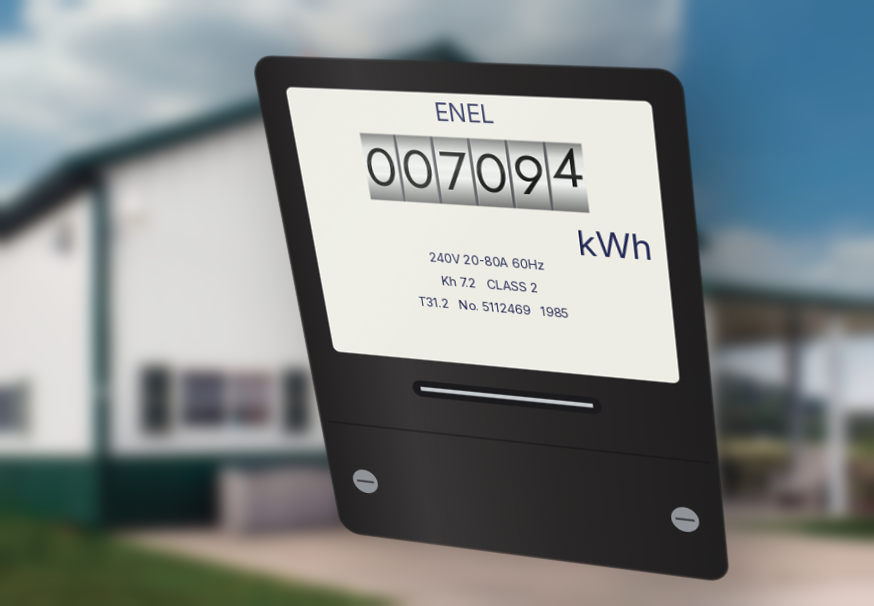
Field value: 7094 kWh
